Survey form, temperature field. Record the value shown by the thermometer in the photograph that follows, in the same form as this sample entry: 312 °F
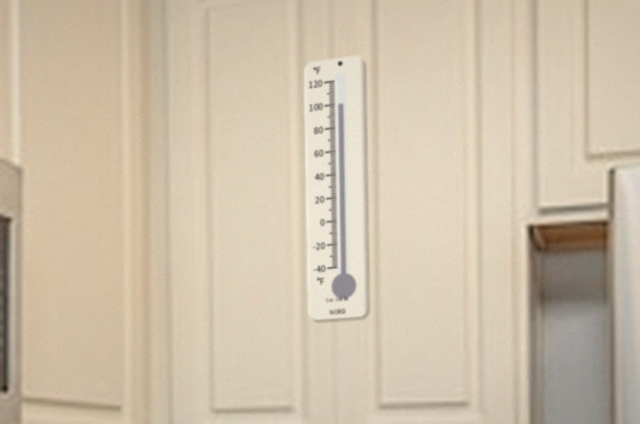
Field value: 100 °F
